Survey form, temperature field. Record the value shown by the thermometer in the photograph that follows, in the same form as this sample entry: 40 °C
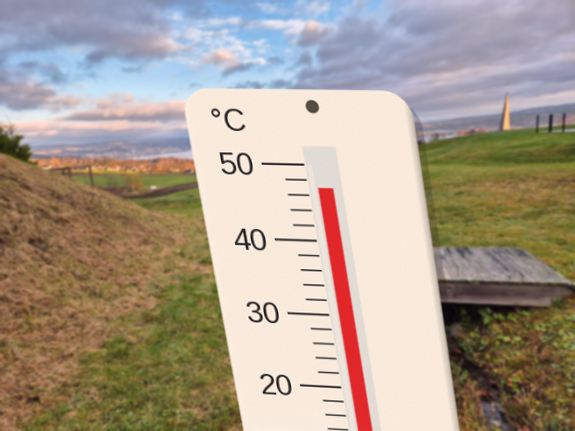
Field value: 47 °C
